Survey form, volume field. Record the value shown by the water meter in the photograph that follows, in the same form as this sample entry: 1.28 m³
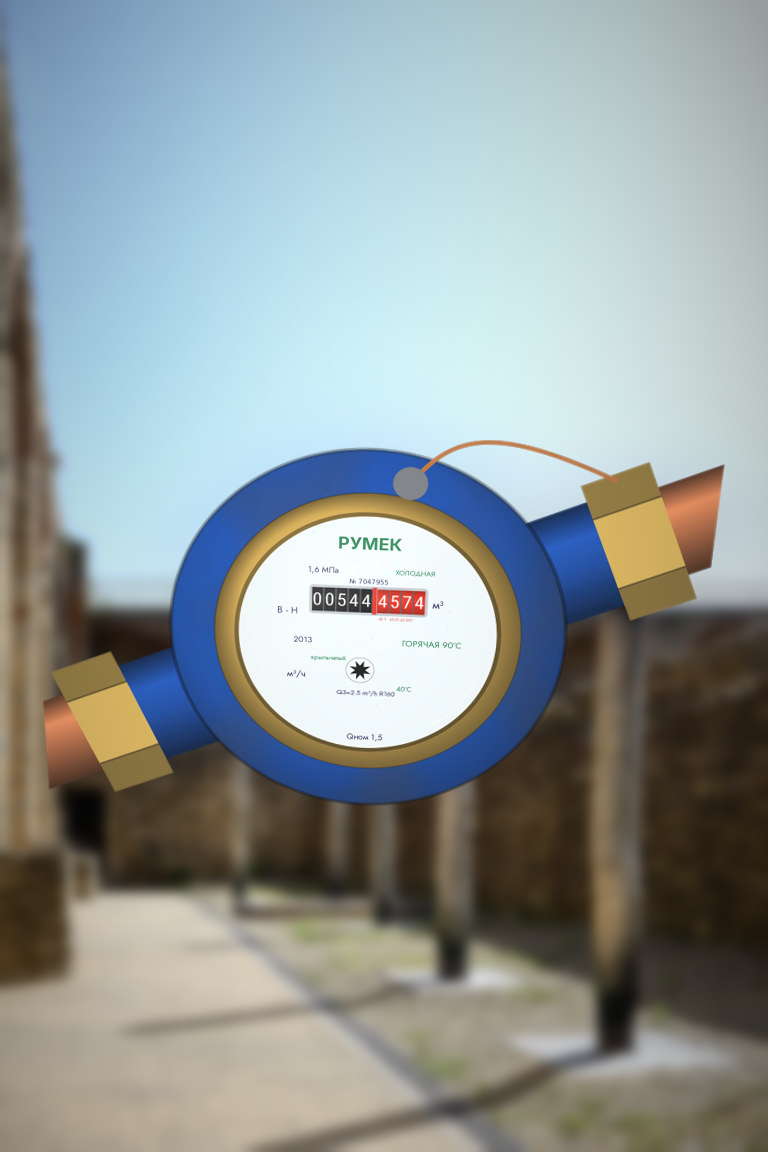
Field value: 544.4574 m³
